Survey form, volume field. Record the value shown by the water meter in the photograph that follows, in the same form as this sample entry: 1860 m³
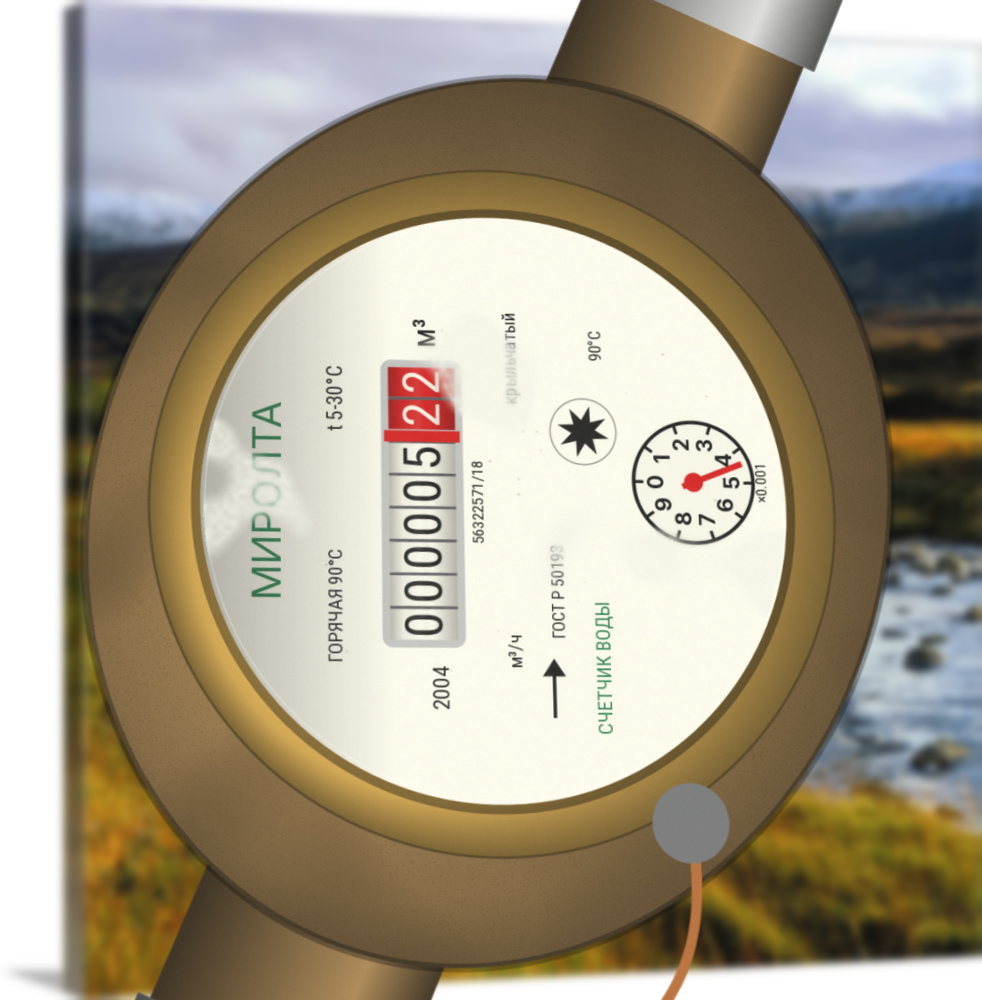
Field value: 5.224 m³
